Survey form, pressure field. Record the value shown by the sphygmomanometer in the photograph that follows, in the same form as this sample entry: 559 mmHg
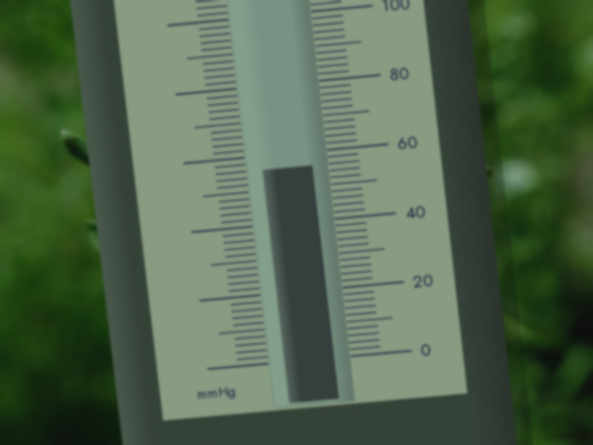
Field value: 56 mmHg
